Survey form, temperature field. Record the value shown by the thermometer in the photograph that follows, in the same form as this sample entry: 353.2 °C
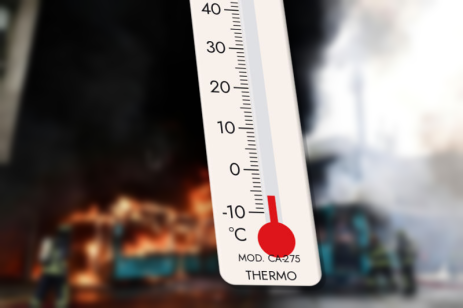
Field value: -6 °C
